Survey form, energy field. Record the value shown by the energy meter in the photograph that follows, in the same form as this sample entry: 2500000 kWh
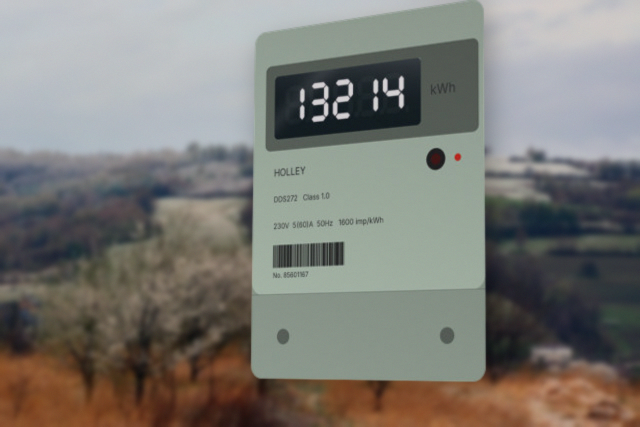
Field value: 13214 kWh
